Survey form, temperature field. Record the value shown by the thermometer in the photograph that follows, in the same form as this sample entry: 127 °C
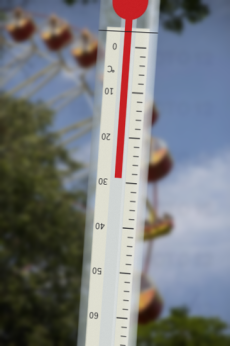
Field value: 29 °C
